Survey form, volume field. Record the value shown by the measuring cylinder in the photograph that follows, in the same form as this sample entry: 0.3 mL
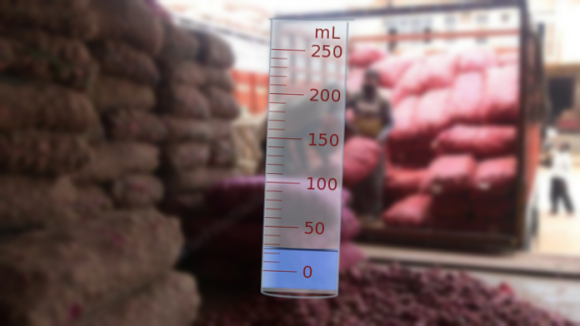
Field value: 25 mL
